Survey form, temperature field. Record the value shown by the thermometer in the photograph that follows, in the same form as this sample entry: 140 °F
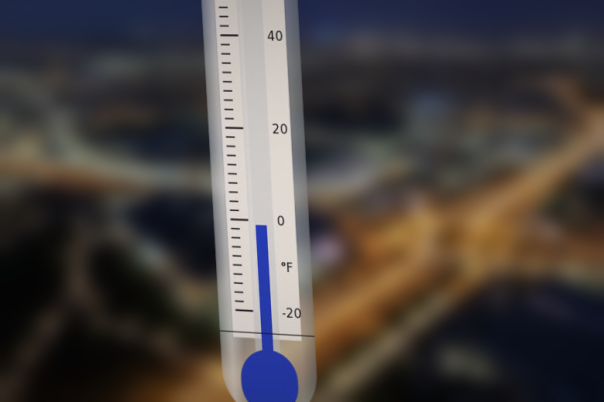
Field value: -1 °F
